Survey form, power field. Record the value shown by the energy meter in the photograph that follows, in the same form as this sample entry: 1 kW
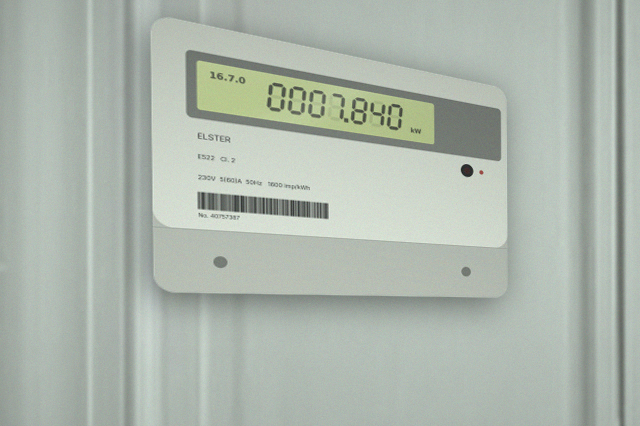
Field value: 7.840 kW
